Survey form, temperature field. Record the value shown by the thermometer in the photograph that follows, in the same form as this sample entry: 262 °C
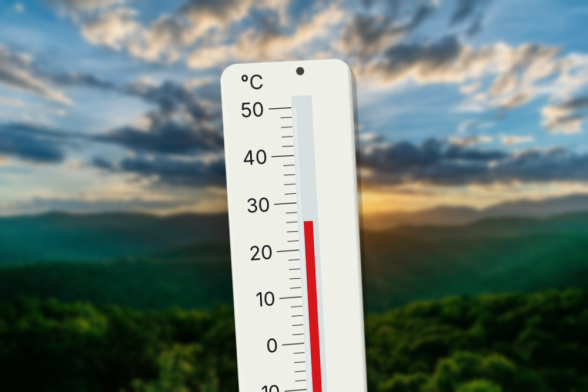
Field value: 26 °C
